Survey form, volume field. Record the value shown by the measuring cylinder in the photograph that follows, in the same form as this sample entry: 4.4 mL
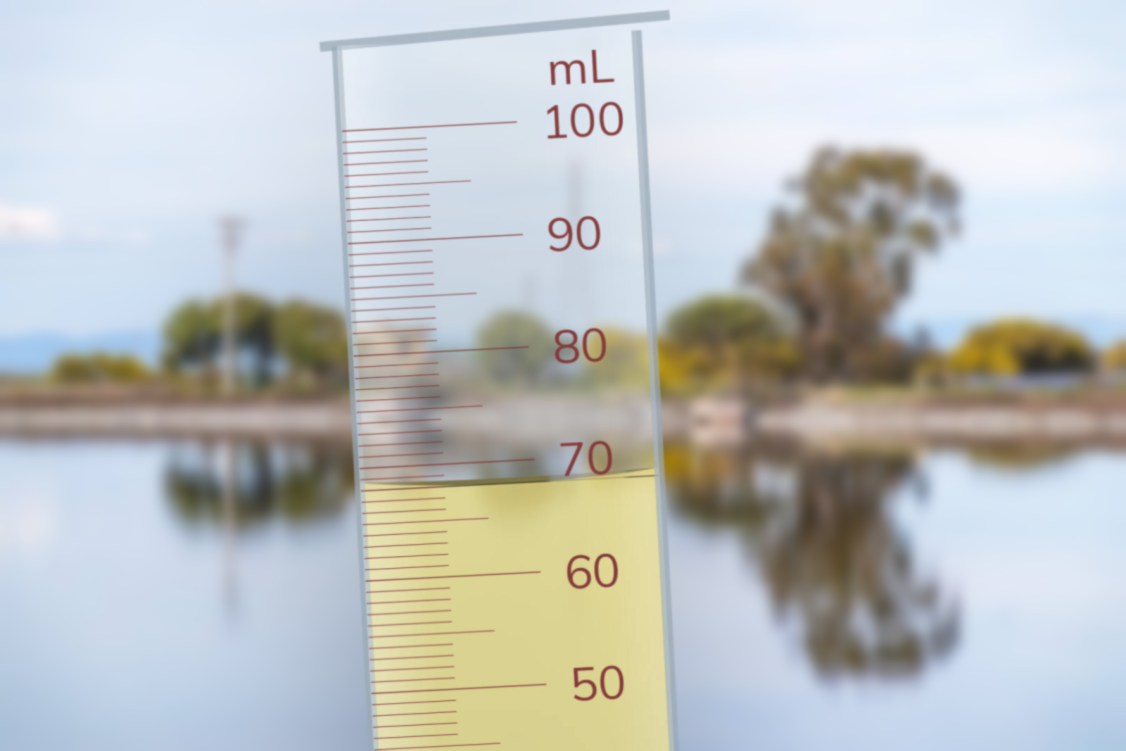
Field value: 68 mL
